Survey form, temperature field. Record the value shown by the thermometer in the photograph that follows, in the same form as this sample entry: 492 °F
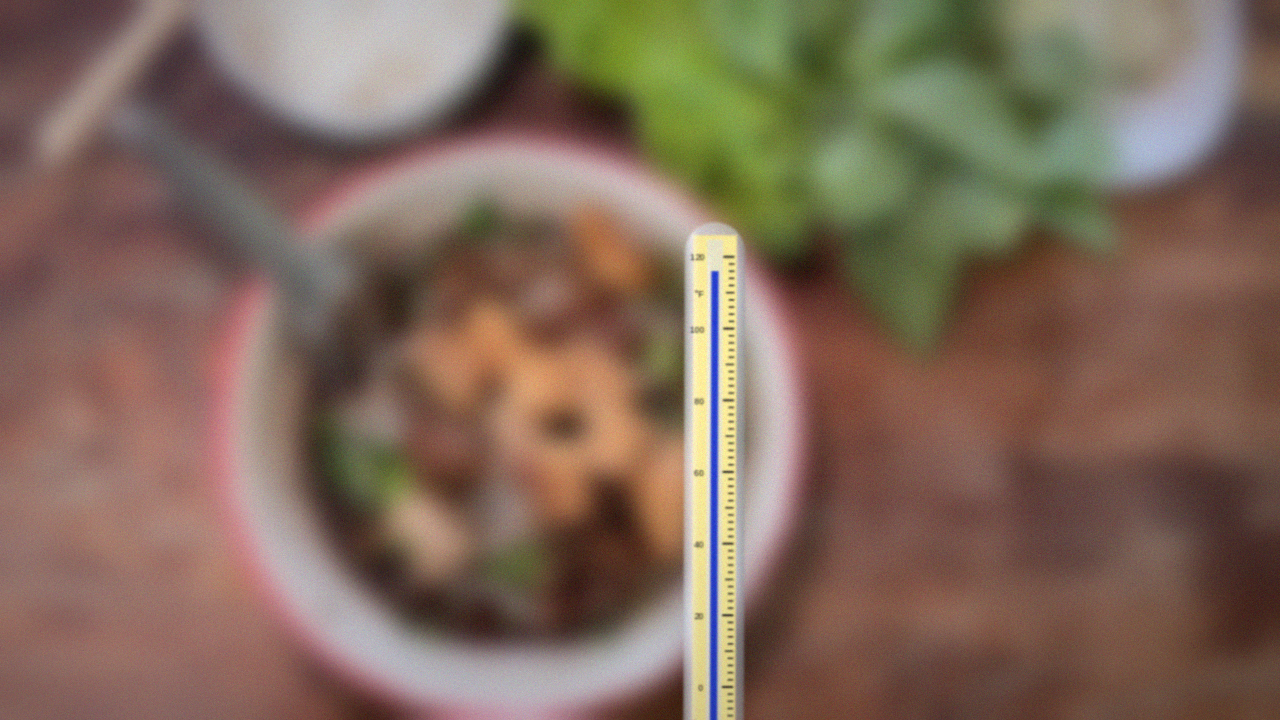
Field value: 116 °F
